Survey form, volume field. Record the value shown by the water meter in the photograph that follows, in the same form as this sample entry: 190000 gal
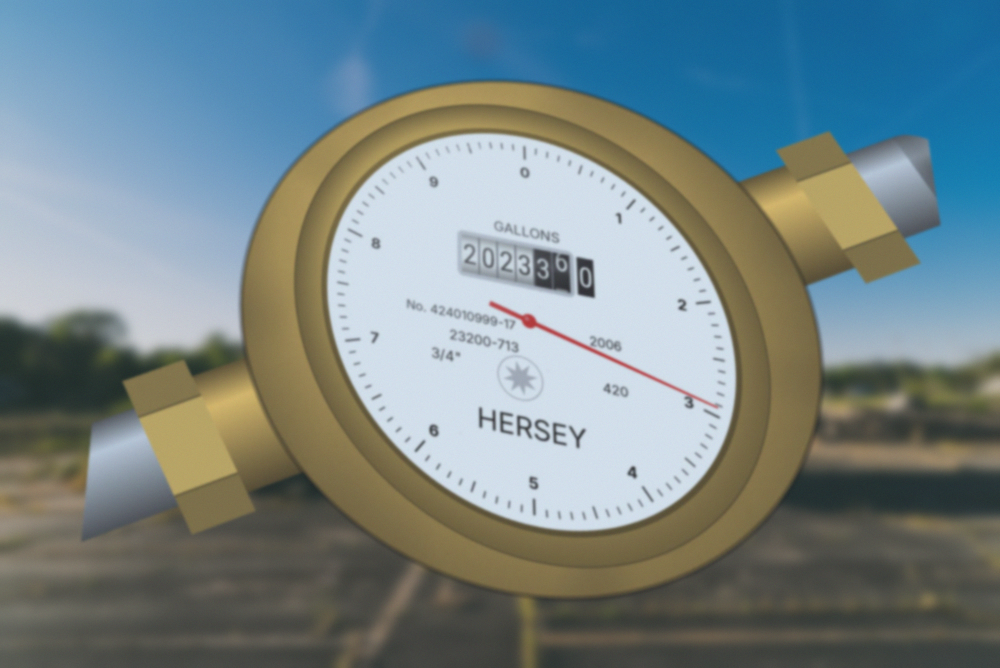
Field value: 2023362.9 gal
